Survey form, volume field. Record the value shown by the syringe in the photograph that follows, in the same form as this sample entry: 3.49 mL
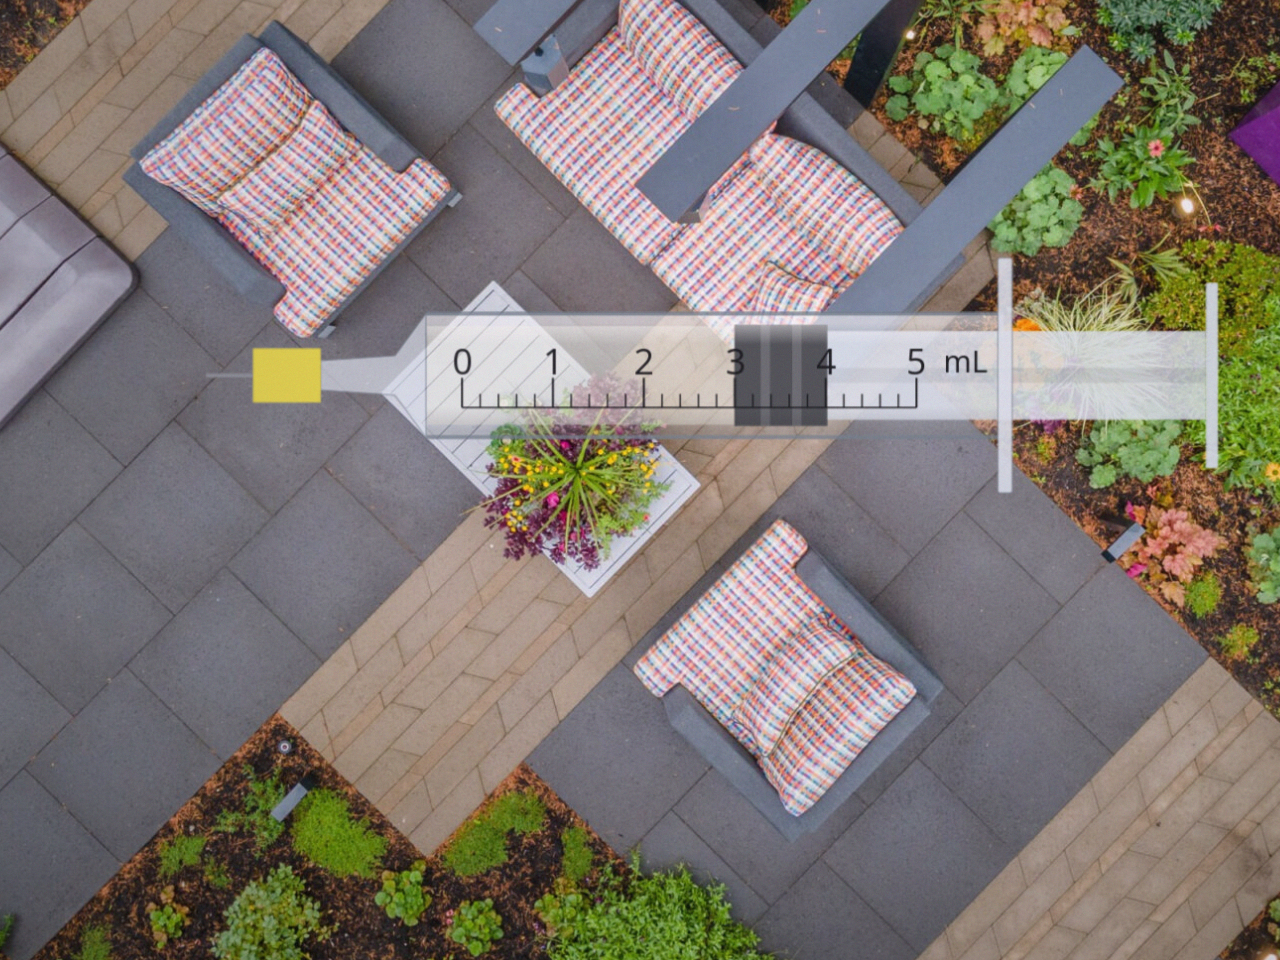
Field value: 3 mL
